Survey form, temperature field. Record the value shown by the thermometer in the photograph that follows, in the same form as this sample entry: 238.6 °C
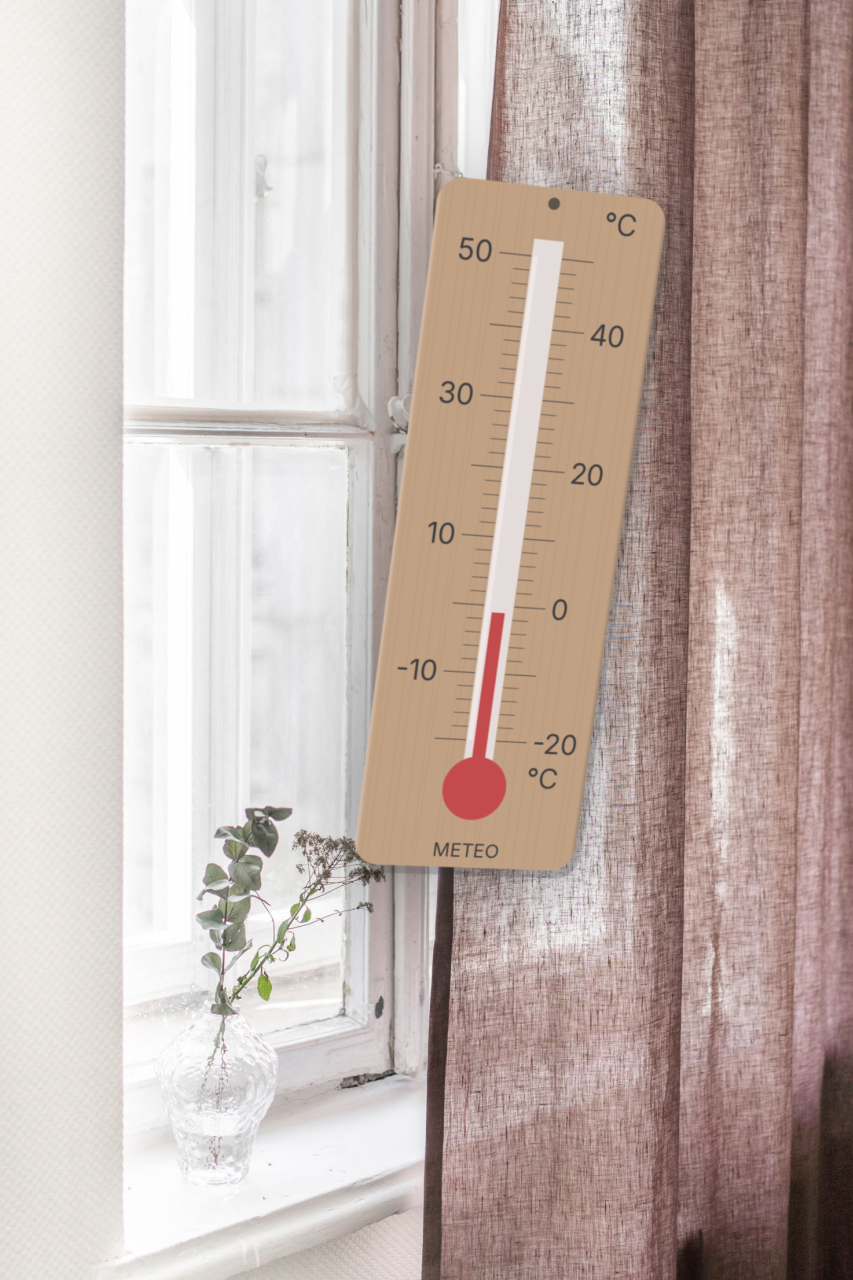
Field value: -1 °C
